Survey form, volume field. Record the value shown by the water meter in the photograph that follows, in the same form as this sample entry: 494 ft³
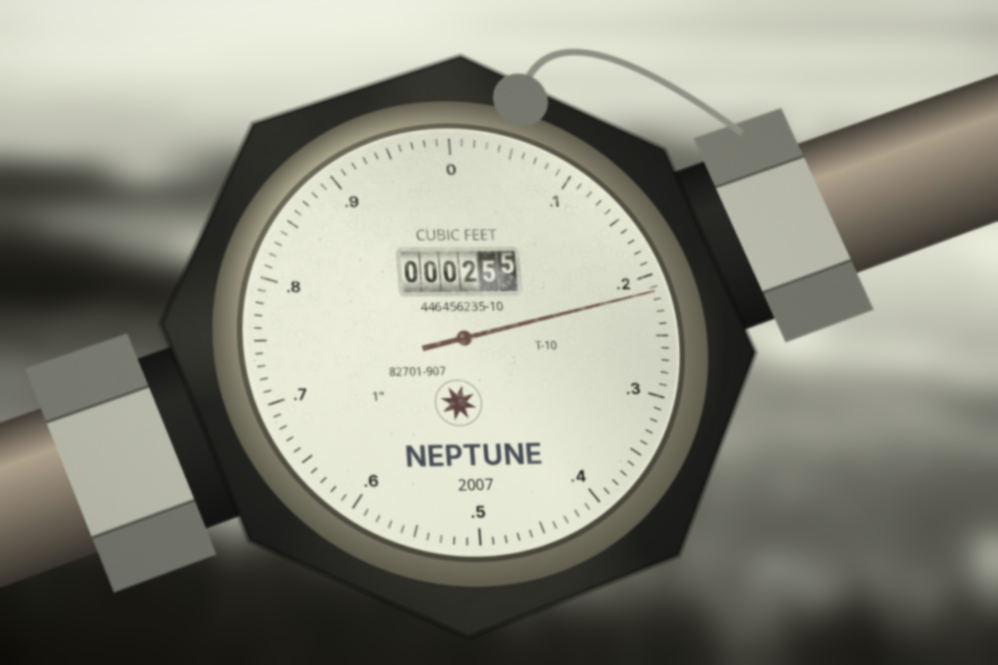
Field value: 255.21 ft³
